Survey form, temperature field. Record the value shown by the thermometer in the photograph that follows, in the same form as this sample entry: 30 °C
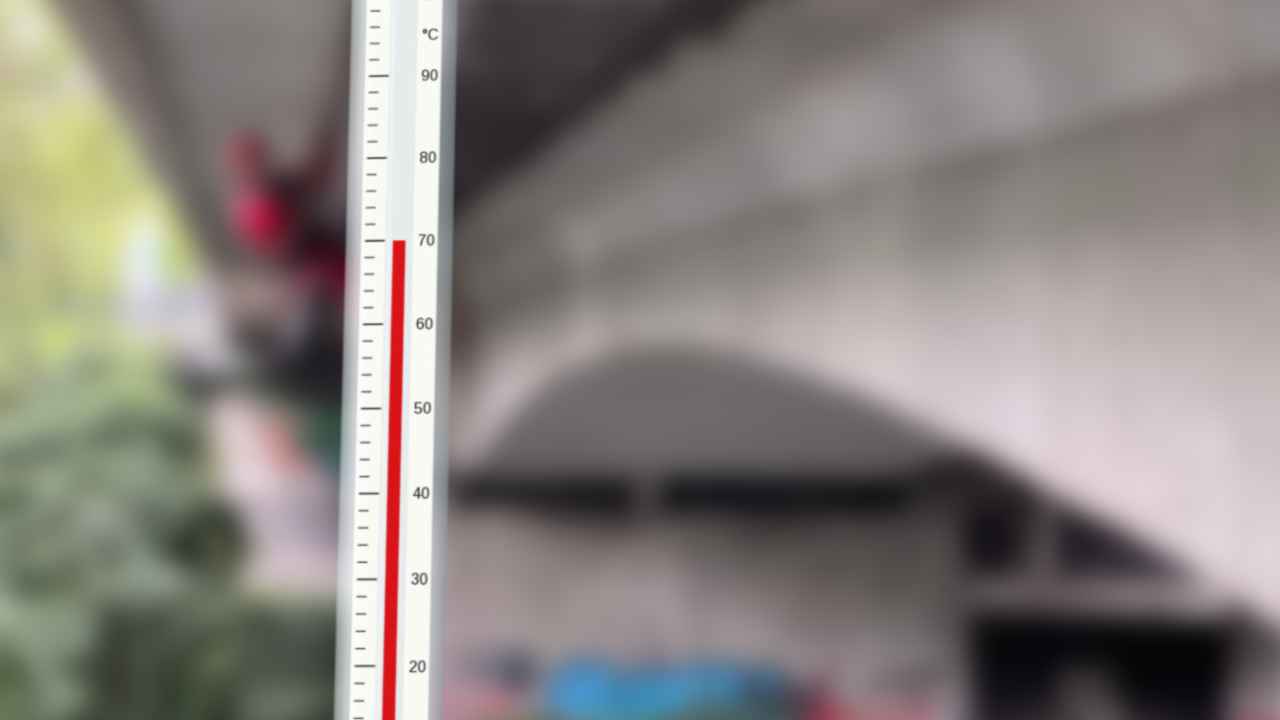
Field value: 70 °C
